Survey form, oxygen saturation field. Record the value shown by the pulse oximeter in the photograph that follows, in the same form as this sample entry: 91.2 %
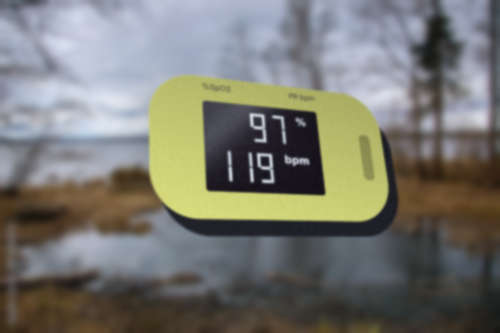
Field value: 97 %
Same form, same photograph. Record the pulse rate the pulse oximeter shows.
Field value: 119 bpm
